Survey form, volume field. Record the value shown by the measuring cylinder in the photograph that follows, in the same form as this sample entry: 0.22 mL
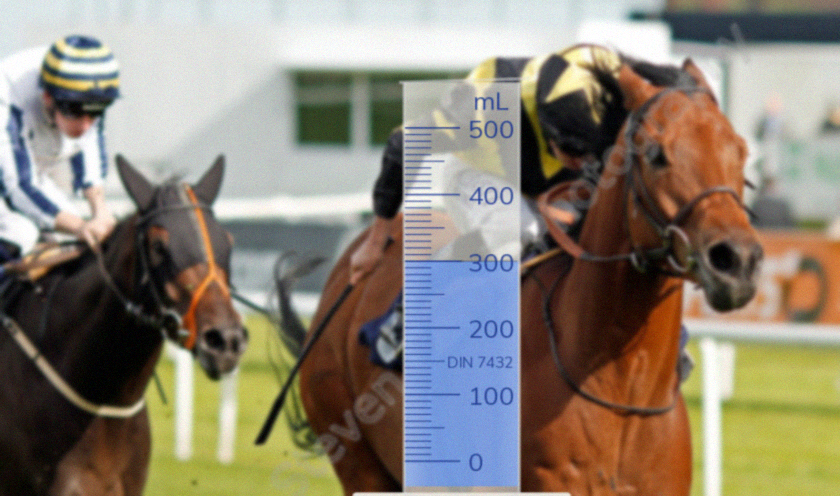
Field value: 300 mL
